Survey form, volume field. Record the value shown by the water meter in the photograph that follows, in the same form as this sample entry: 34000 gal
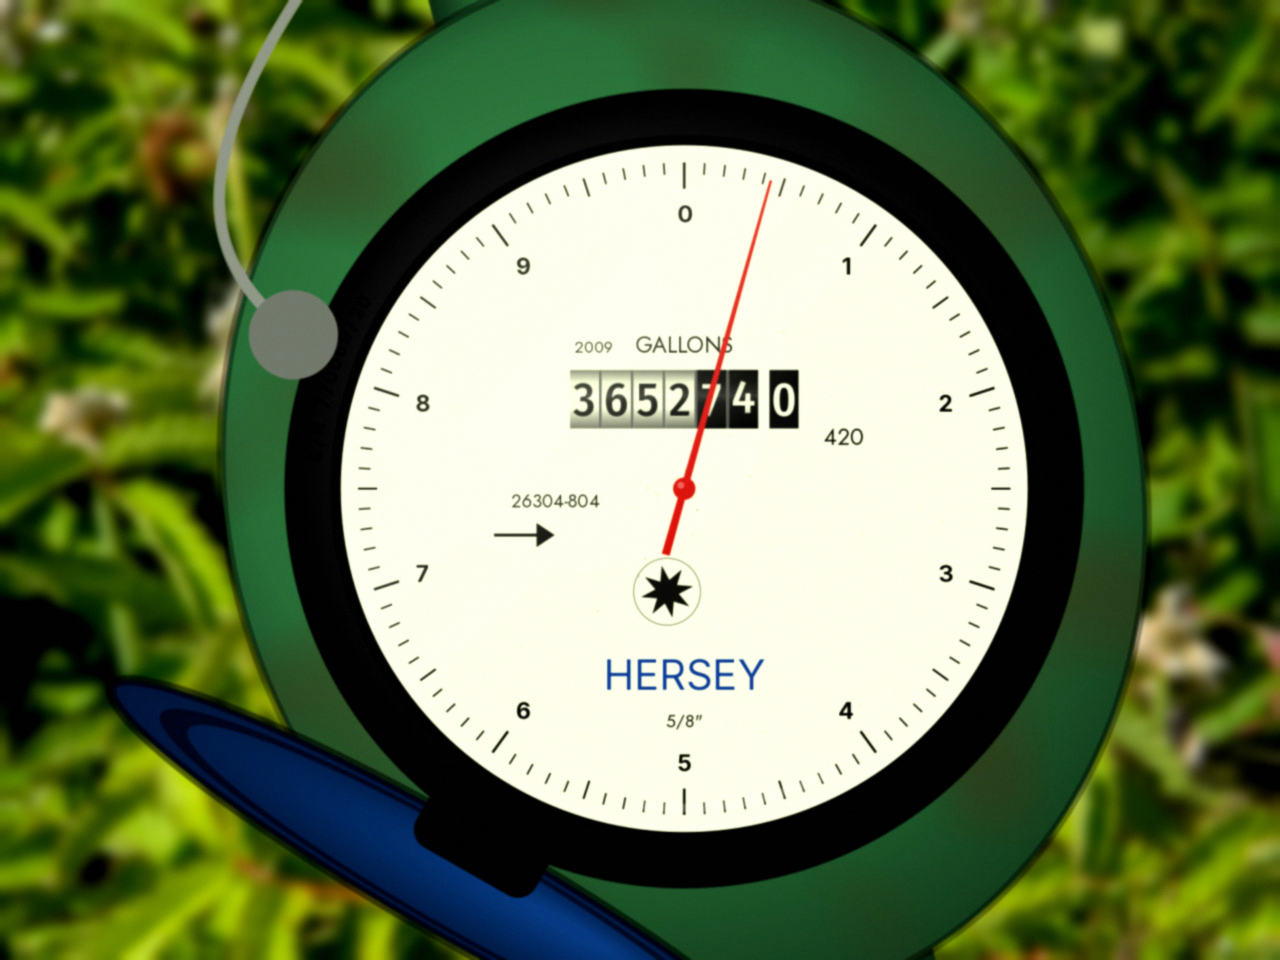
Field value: 3652740.4 gal
